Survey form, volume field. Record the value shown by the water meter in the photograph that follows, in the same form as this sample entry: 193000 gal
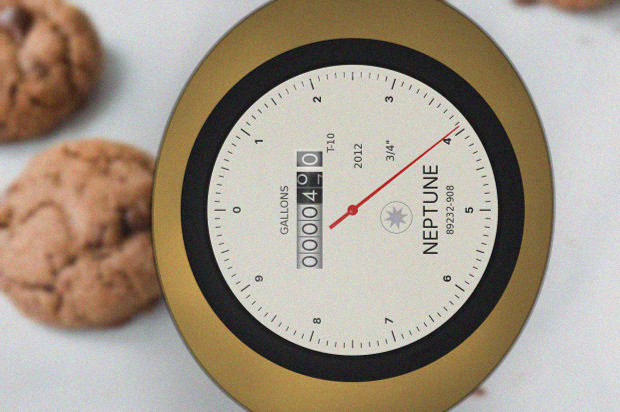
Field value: 463.9 gal
